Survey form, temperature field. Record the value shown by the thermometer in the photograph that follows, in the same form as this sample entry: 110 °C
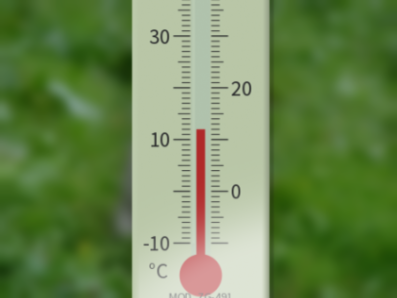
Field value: 12 °C
